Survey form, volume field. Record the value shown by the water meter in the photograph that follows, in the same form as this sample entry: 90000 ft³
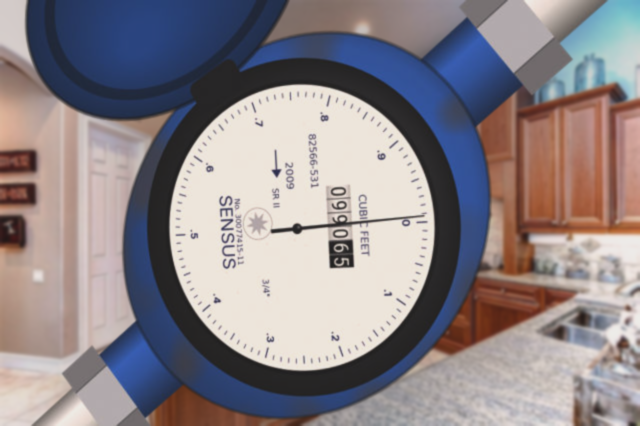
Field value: 99064.99 ft³
